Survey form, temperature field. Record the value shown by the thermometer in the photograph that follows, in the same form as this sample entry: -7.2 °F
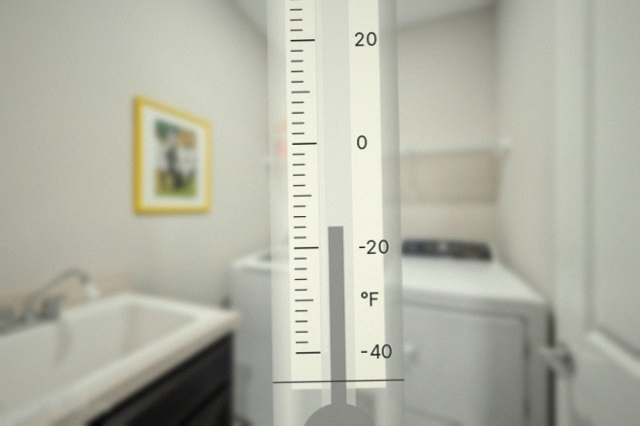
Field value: -16 °F
